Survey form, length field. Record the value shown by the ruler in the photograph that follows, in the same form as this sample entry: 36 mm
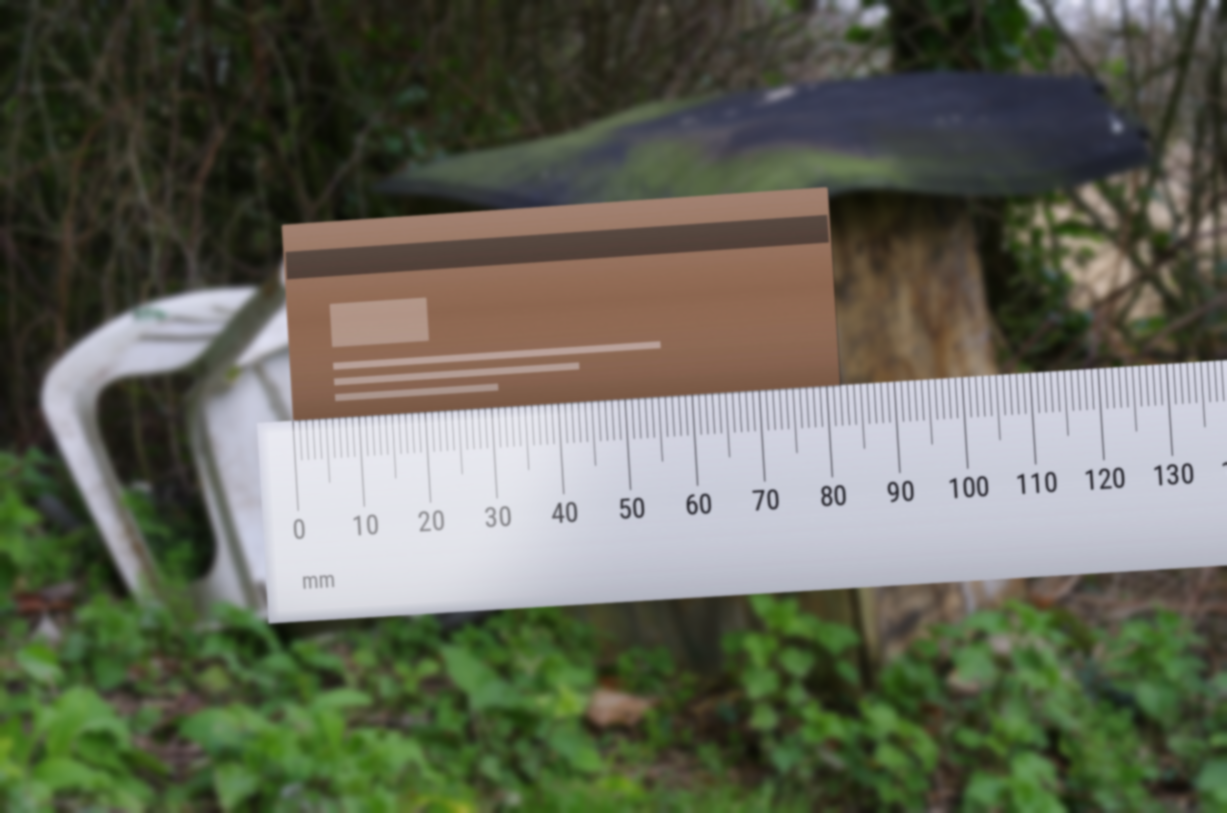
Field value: 82 mm
